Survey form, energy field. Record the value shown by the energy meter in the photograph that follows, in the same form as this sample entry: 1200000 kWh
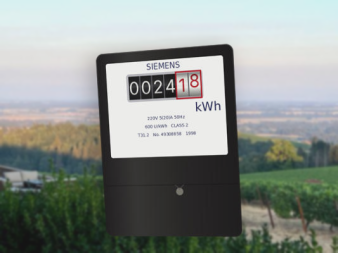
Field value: 24.18 kWh
